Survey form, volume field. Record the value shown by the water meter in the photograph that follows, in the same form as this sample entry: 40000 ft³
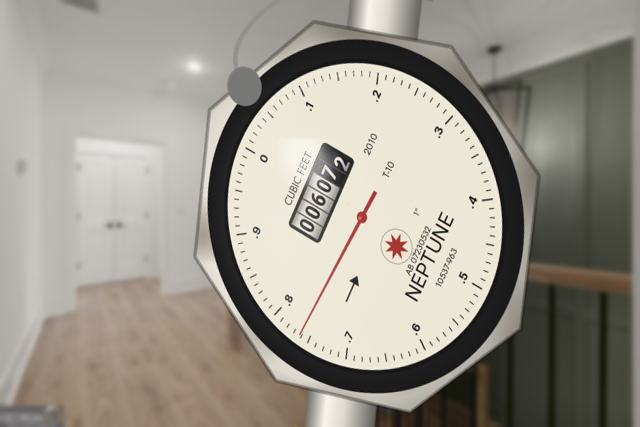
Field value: 6071.76 ft³
